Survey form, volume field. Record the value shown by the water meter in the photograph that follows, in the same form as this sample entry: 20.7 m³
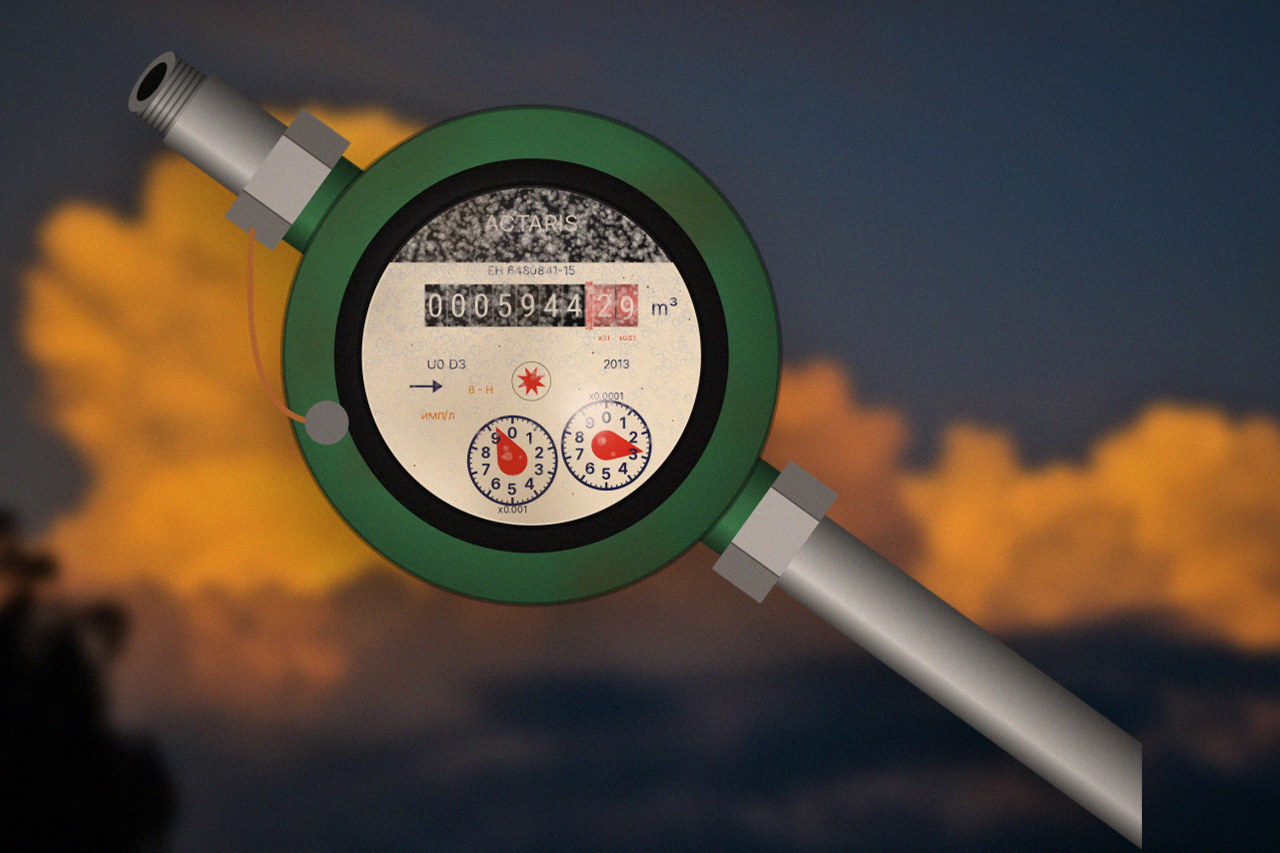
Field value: 5944.2892 m³
